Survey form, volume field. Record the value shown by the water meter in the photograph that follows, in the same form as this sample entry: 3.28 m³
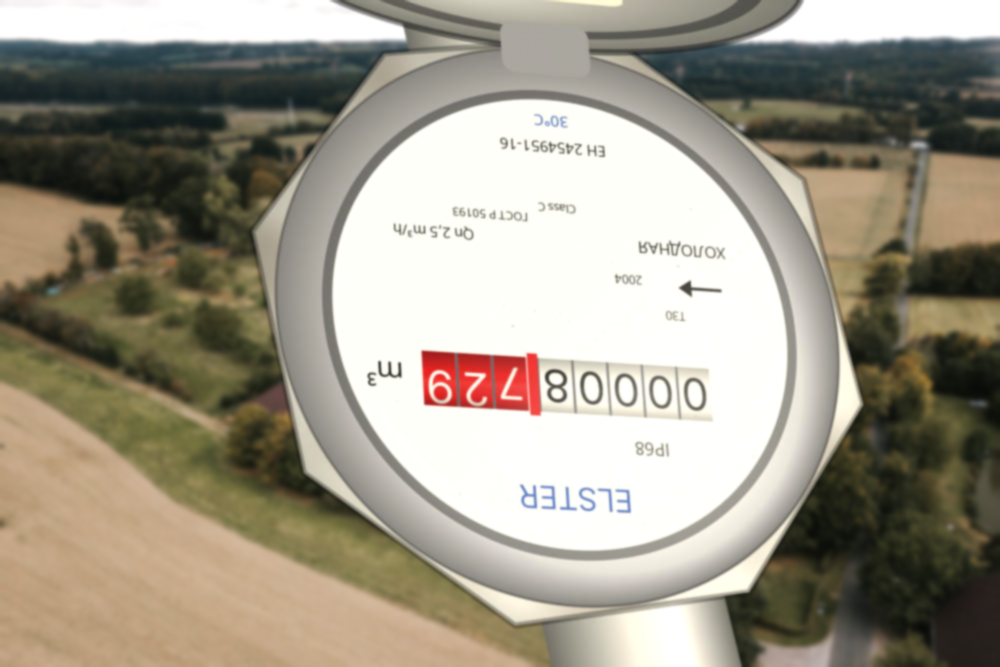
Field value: 8.729 m³
